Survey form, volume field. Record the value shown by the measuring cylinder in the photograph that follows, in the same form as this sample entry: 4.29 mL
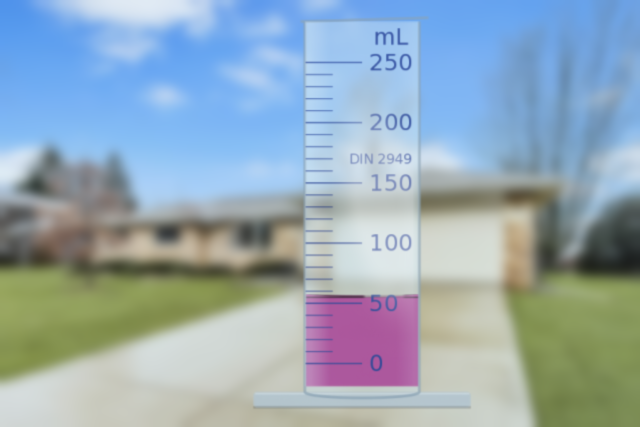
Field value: 55 mL
